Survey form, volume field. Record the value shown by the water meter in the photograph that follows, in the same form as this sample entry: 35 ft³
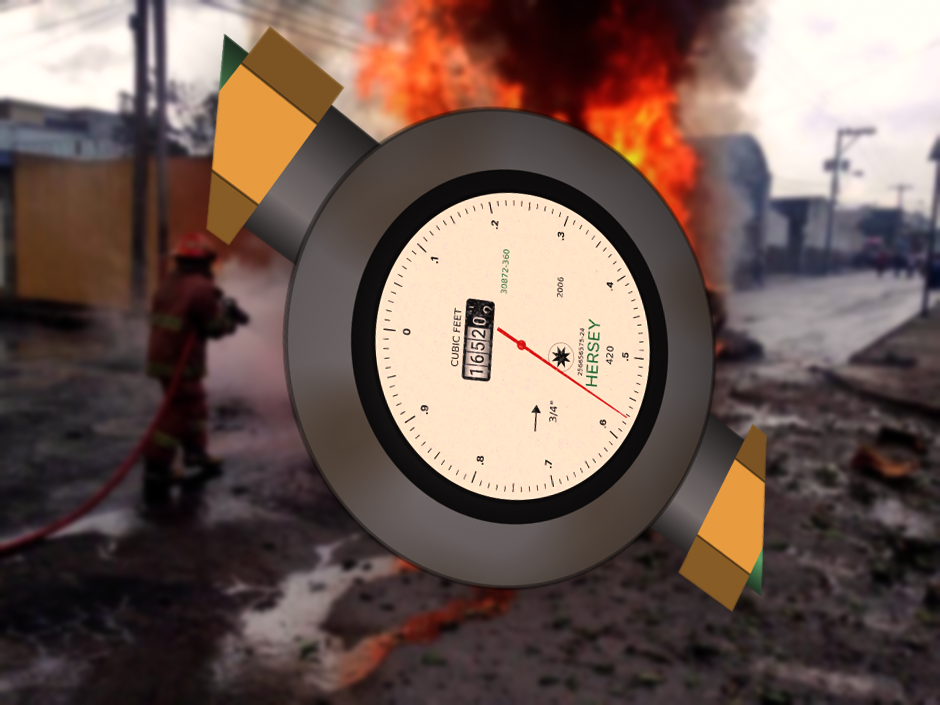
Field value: 165201.57 ft³
